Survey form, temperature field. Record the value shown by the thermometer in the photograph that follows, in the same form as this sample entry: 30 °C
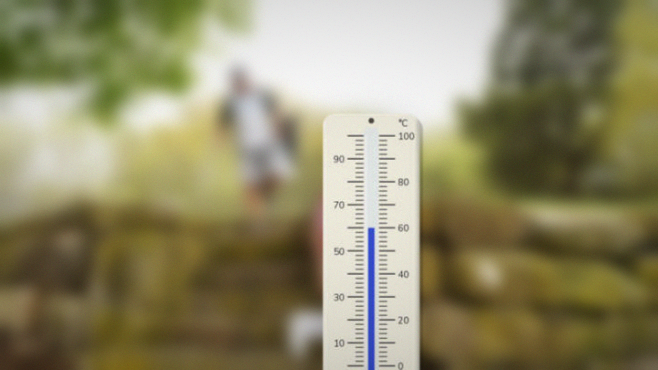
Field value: 60 °C
